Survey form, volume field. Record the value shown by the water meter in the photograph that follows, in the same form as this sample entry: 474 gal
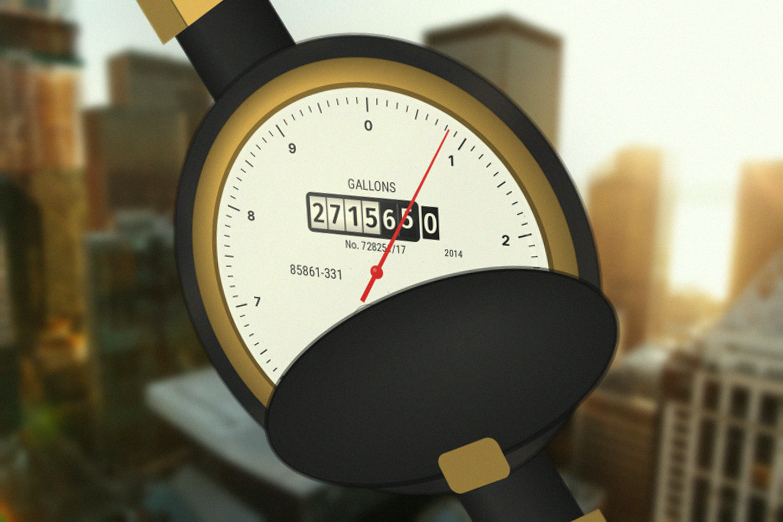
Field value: 2715650.8 gal
